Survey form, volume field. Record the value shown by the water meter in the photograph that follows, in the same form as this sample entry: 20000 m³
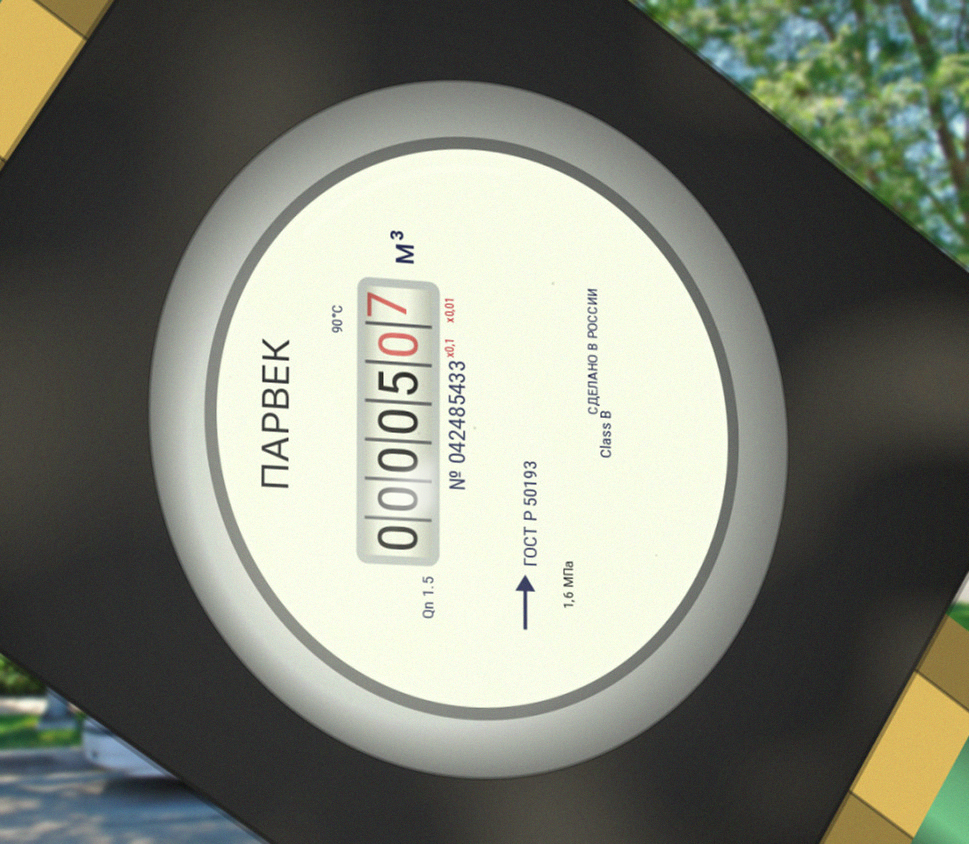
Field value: 5.07 m³
